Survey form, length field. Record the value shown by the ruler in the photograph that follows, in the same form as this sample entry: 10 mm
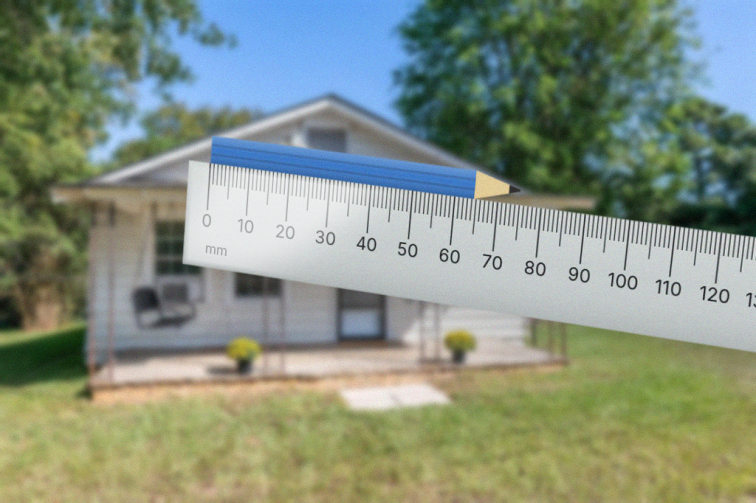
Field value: 75 mm
